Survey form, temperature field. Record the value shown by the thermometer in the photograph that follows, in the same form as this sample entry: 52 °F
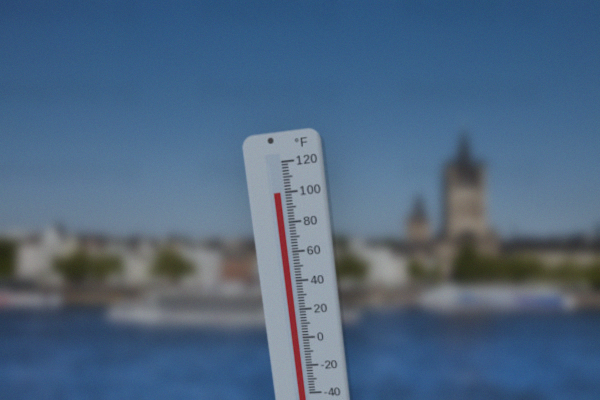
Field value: 100 °F
